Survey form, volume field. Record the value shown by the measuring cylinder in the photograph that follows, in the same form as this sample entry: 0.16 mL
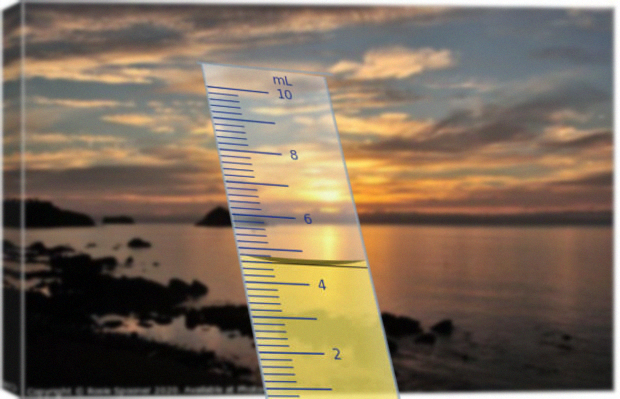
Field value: 4.6 mL
